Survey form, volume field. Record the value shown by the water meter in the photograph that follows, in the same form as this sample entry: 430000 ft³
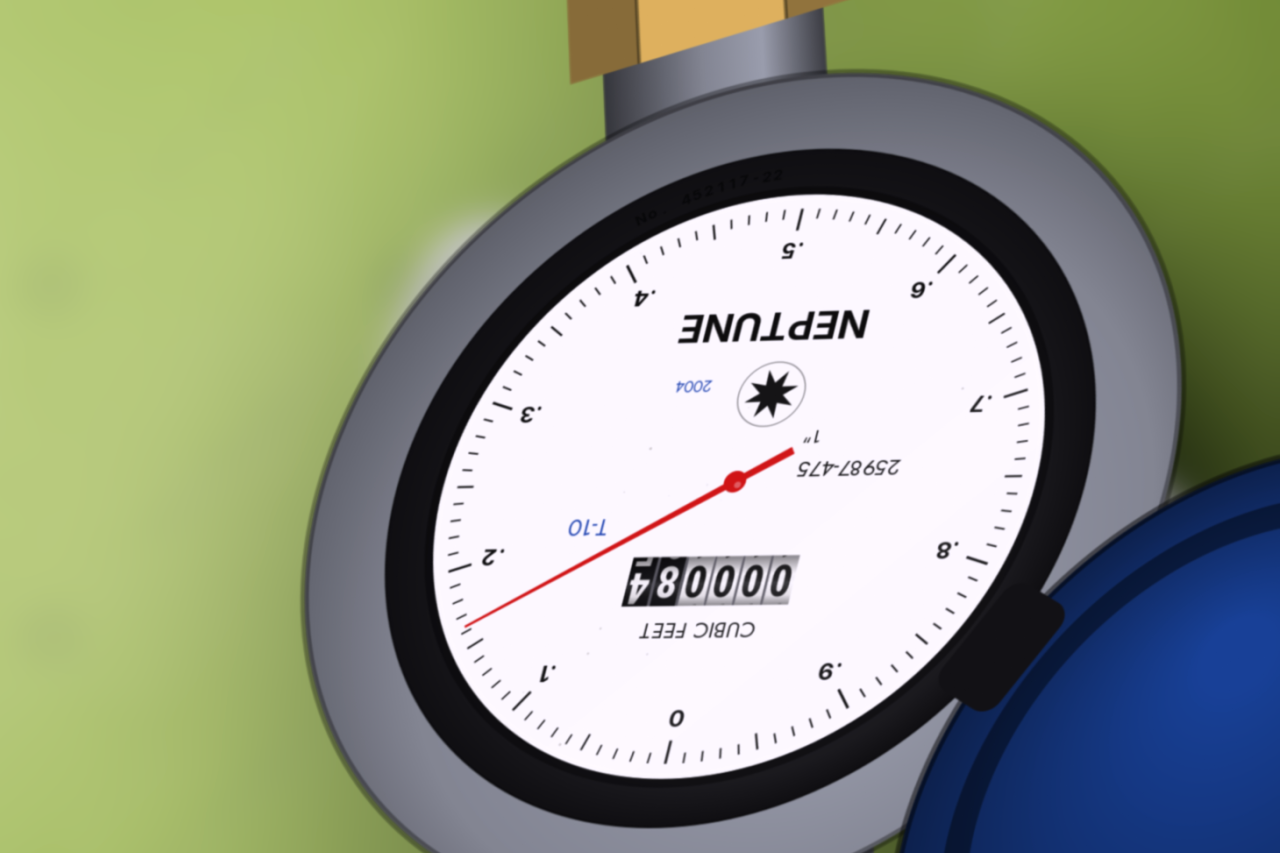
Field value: 84.16 ft³
